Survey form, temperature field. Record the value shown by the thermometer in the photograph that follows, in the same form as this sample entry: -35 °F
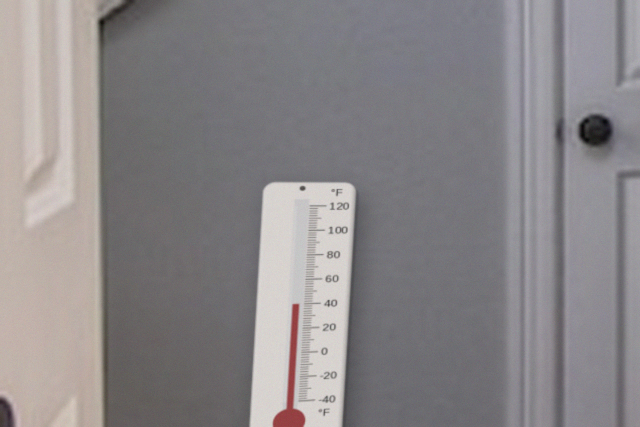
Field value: 40 °F
